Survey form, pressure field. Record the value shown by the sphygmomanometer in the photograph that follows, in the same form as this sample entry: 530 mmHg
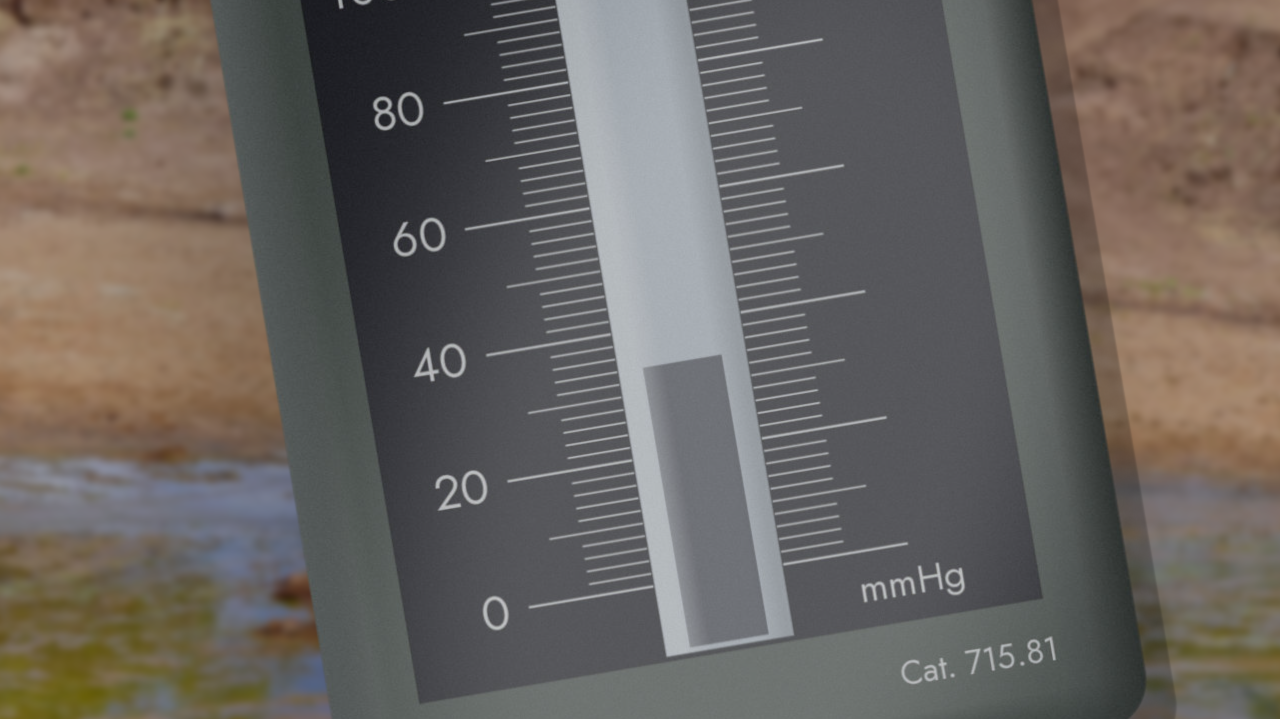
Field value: 34 mmHg
